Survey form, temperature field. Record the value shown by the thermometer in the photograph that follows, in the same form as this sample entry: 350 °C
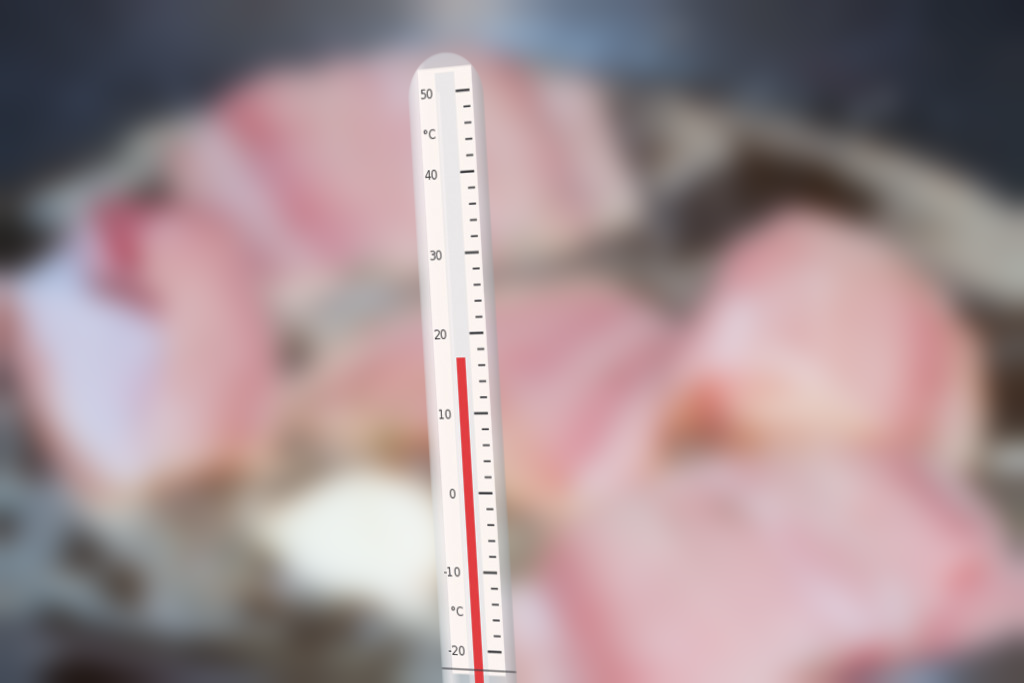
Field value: 17 °C
